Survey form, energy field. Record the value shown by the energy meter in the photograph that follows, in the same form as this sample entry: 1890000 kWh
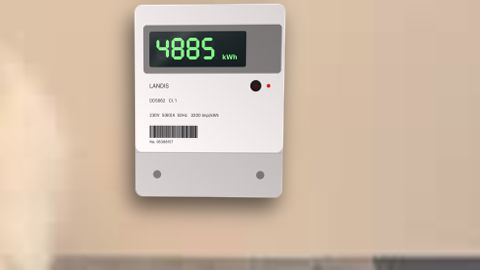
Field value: 4885 kWh
